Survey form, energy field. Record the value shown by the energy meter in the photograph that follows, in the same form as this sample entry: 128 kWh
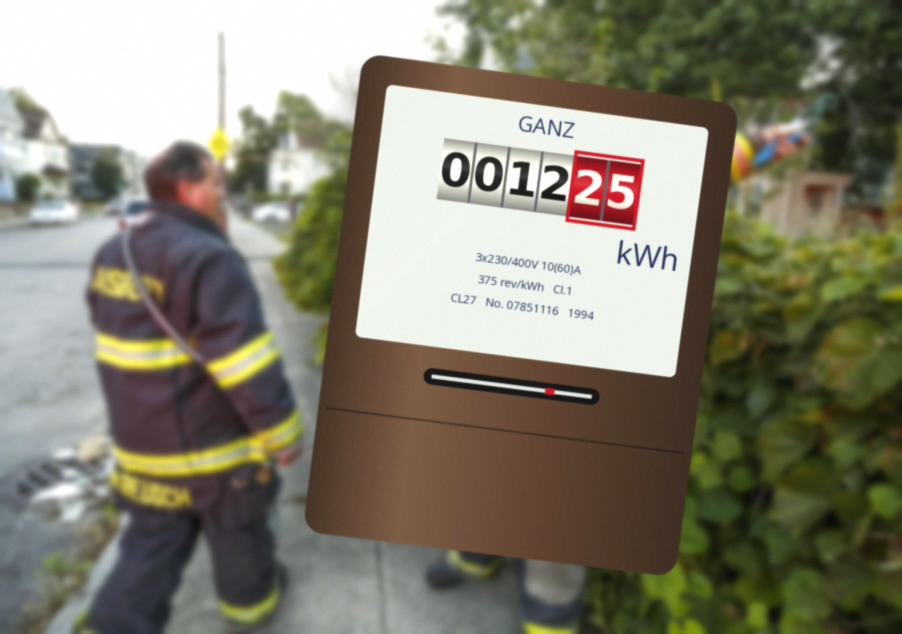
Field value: 12.25 kWh
